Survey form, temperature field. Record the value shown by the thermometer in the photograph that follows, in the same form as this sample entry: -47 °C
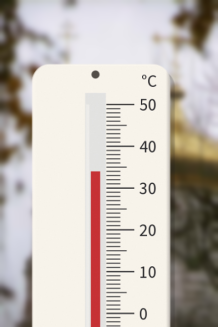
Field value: 34 °C
